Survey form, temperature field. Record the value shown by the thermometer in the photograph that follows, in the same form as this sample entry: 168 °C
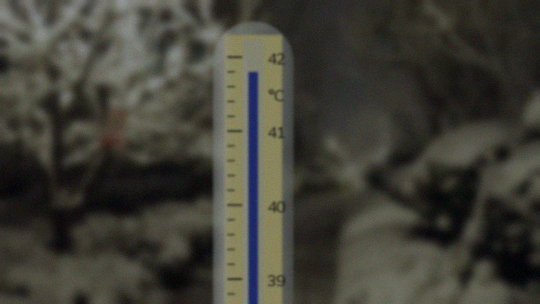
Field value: 41.8 °C
